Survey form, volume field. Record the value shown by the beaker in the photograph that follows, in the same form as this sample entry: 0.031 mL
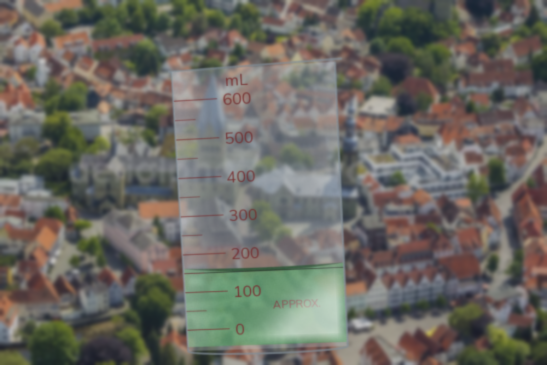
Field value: 150 mL
